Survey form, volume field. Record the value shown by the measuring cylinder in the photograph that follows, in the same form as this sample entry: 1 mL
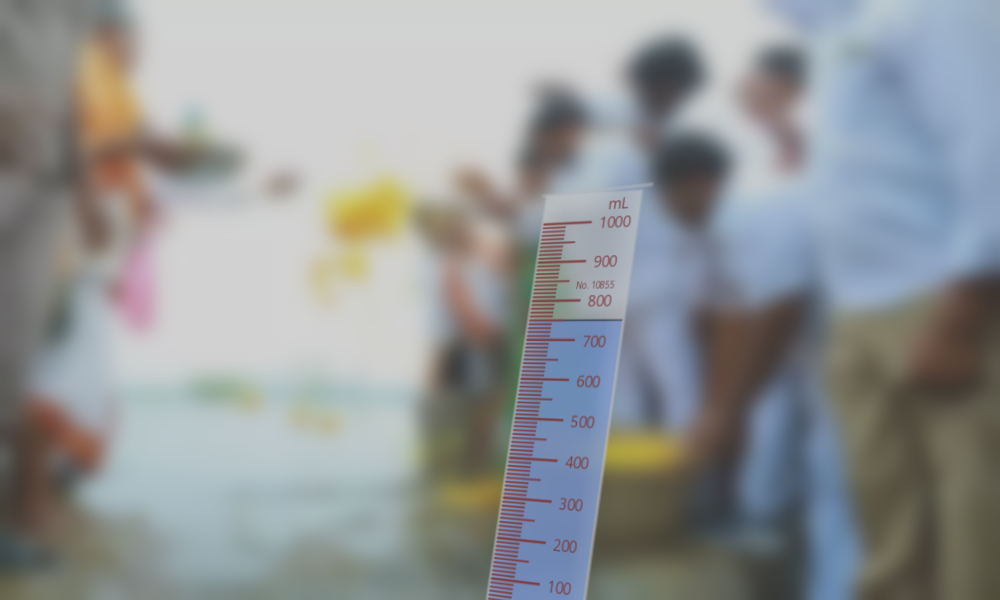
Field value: 750 mL
